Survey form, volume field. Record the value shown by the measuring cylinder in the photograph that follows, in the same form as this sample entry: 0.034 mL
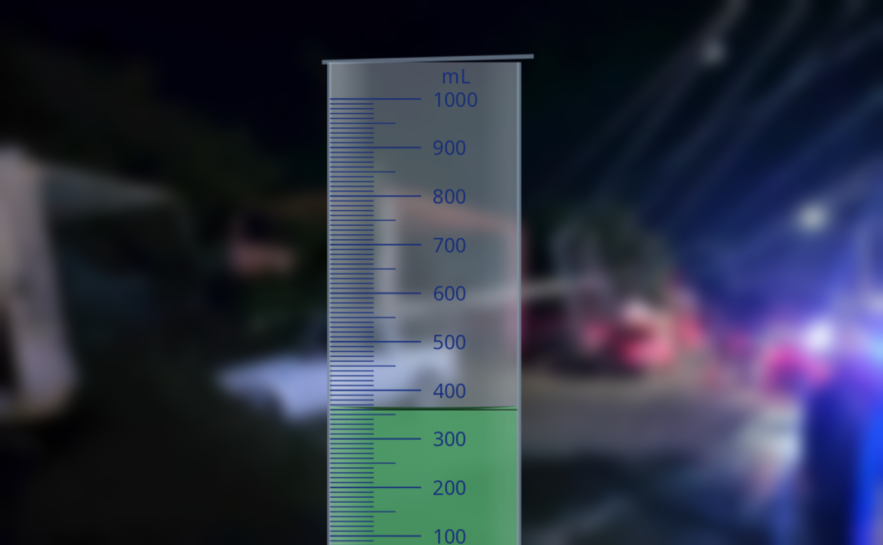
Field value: 360 mL
